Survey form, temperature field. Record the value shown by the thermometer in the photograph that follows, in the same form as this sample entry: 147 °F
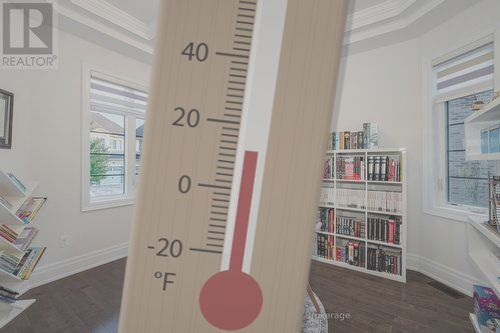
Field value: 12 °F
